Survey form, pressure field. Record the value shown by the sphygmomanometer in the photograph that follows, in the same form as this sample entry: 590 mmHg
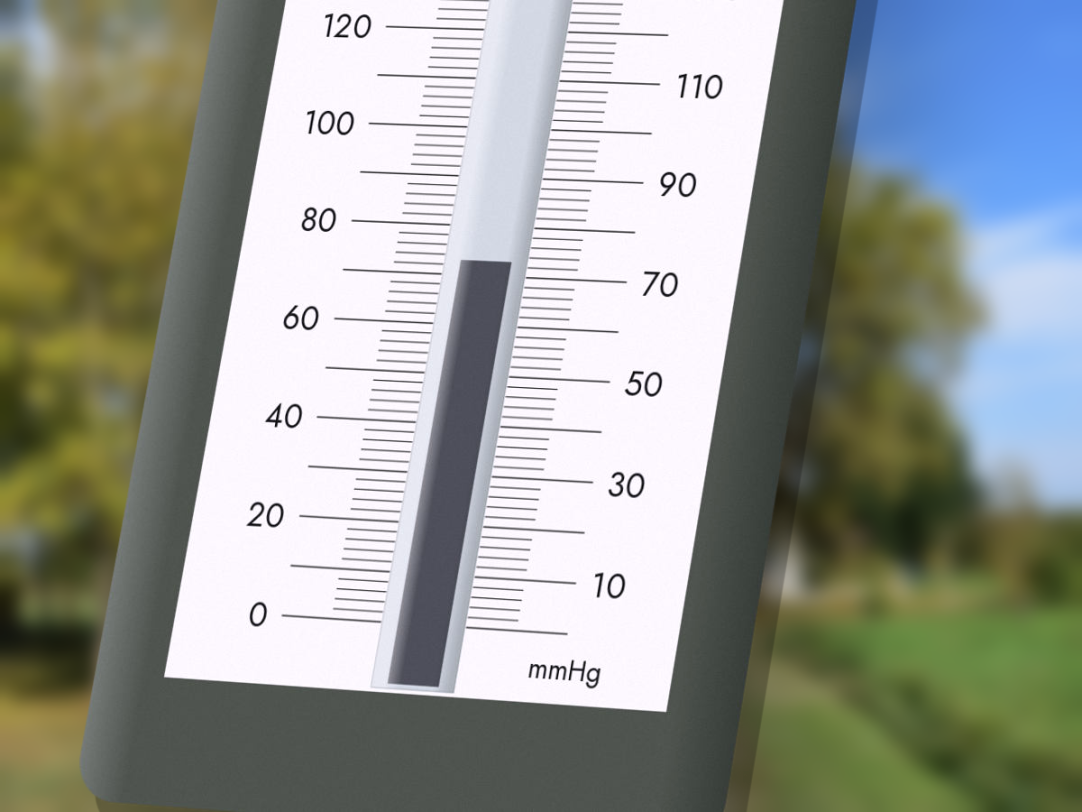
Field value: 73 mmHg
